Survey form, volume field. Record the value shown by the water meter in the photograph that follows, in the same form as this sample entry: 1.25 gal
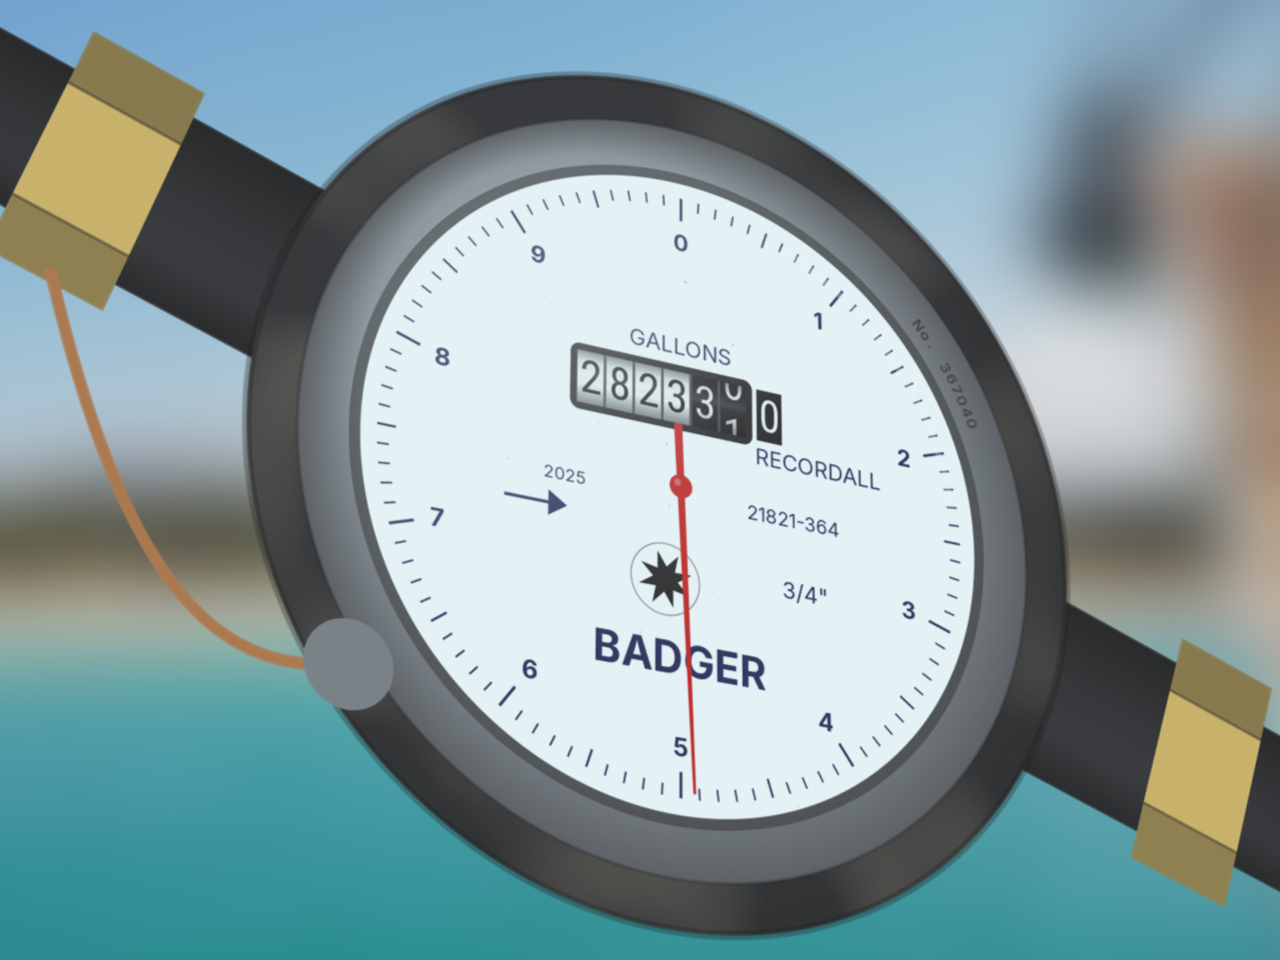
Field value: 2823304.9 gal
